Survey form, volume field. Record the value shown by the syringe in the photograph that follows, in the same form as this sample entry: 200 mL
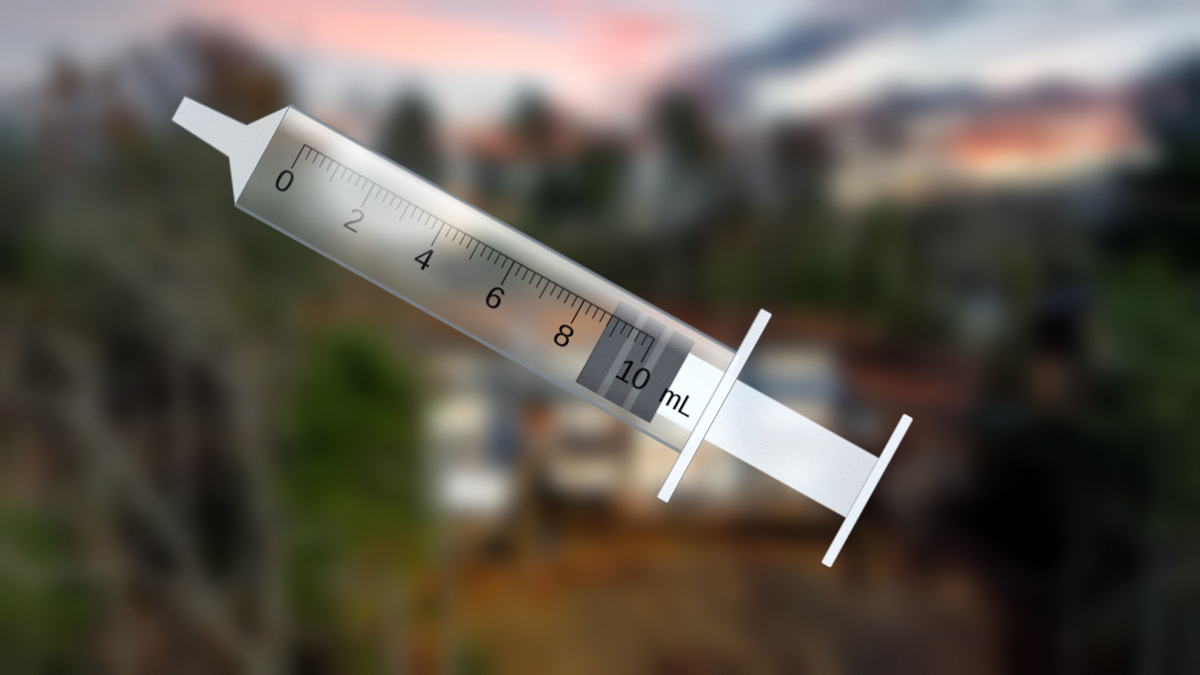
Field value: 8.8 mL
